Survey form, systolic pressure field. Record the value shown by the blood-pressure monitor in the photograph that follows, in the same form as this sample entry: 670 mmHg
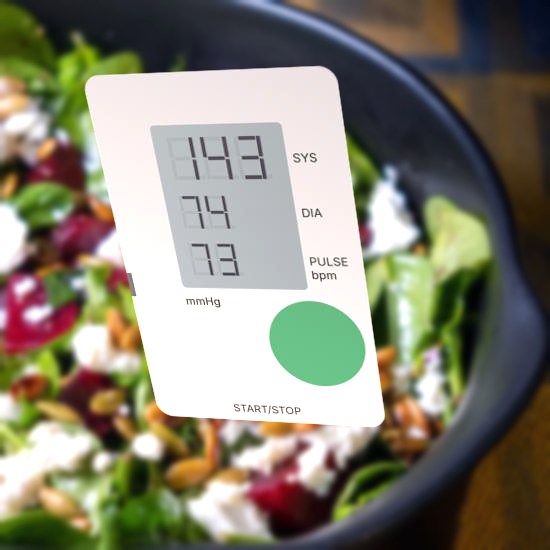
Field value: 143 mmHg
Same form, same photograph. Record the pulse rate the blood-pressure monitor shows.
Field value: 73 bpm
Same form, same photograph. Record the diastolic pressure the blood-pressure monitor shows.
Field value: 74 mmHg
